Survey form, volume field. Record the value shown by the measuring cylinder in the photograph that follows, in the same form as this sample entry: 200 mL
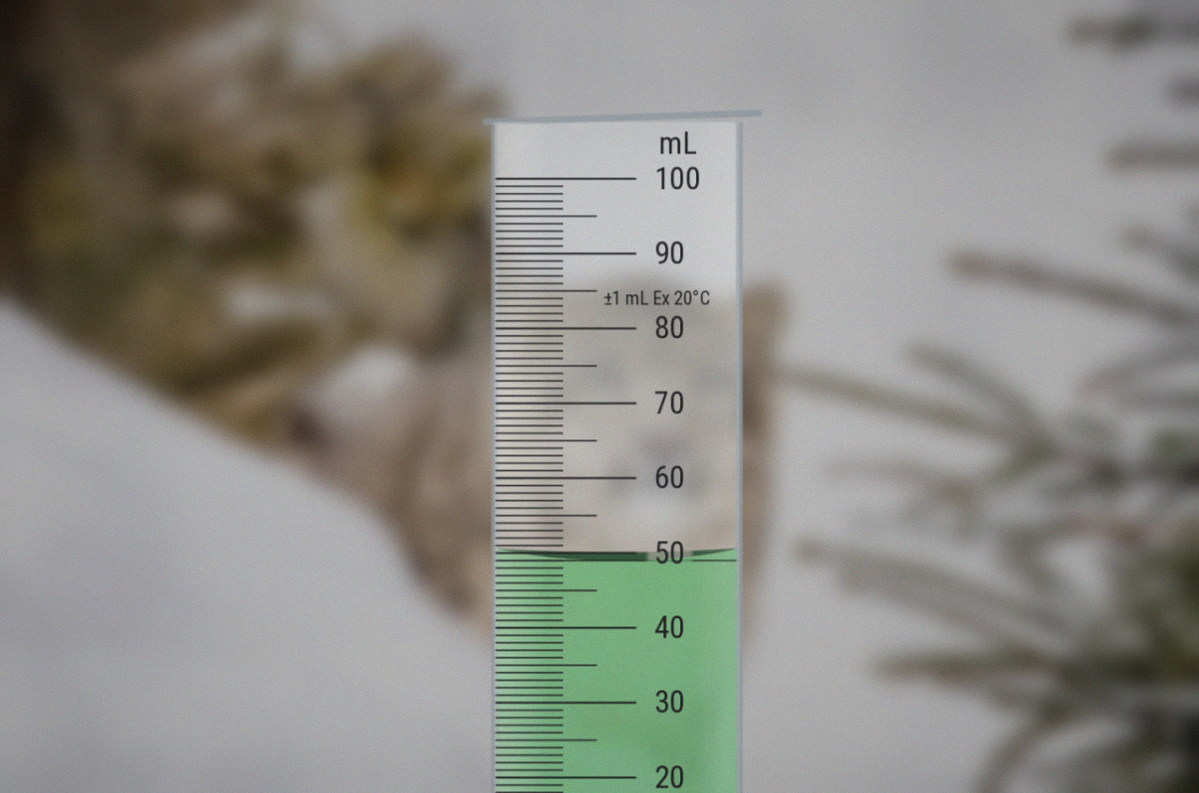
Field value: 49 mL
